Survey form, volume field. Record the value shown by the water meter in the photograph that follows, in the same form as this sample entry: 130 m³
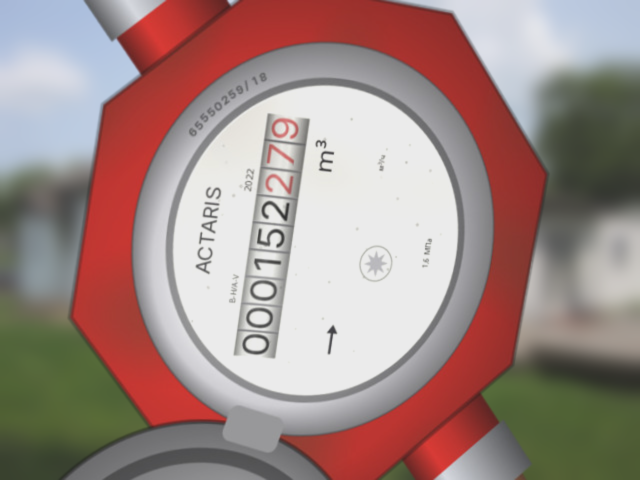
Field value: 152.279 m³
